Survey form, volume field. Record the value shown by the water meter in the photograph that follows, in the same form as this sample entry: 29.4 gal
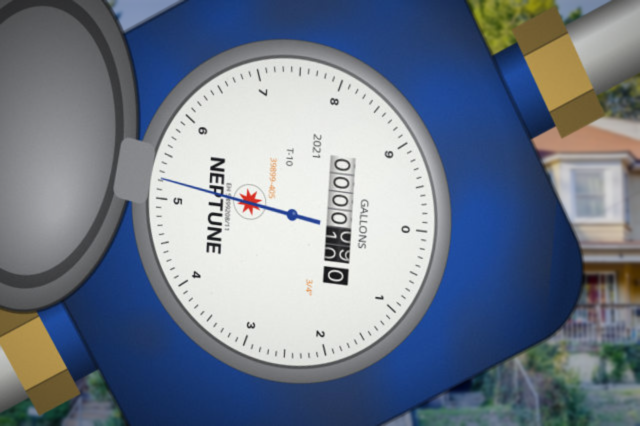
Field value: 95.2 gal
